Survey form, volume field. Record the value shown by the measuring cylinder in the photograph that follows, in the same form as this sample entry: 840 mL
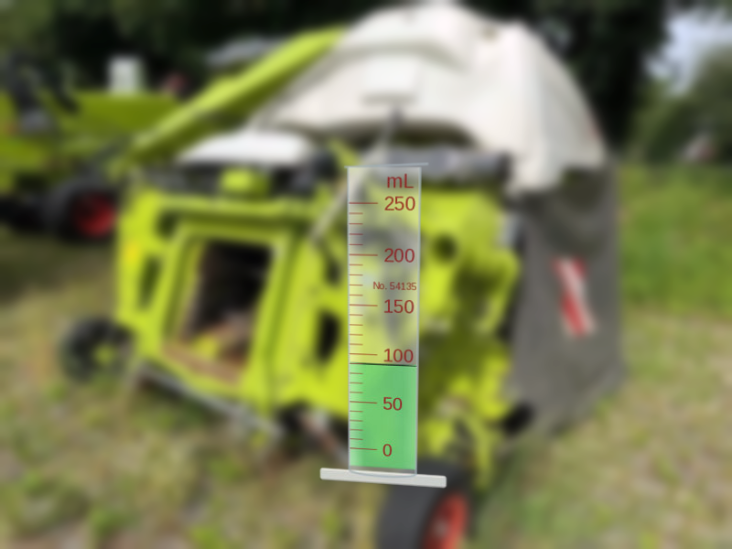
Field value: 90 mL
